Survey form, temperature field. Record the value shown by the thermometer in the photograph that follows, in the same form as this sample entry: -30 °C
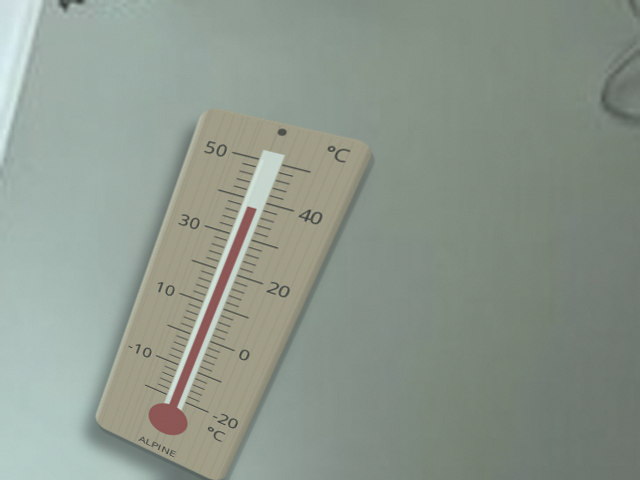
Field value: 38 °C
